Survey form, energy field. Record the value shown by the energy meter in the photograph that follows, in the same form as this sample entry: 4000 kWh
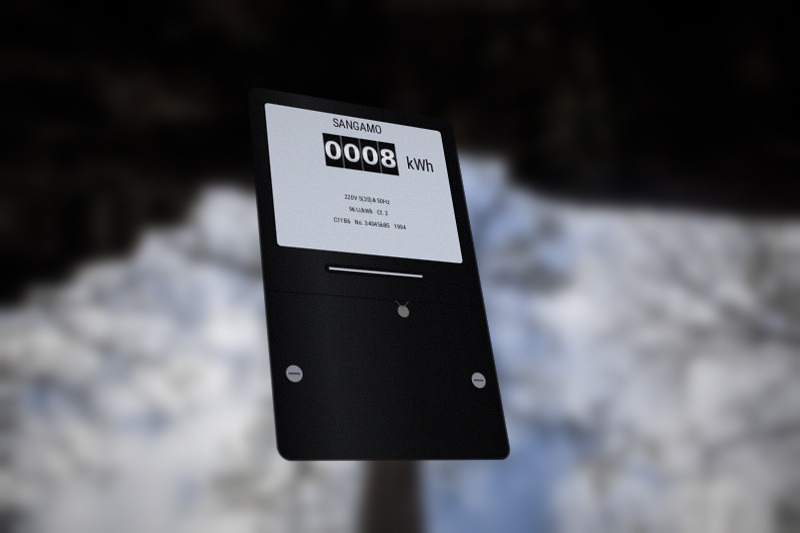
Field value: 8 kWh
